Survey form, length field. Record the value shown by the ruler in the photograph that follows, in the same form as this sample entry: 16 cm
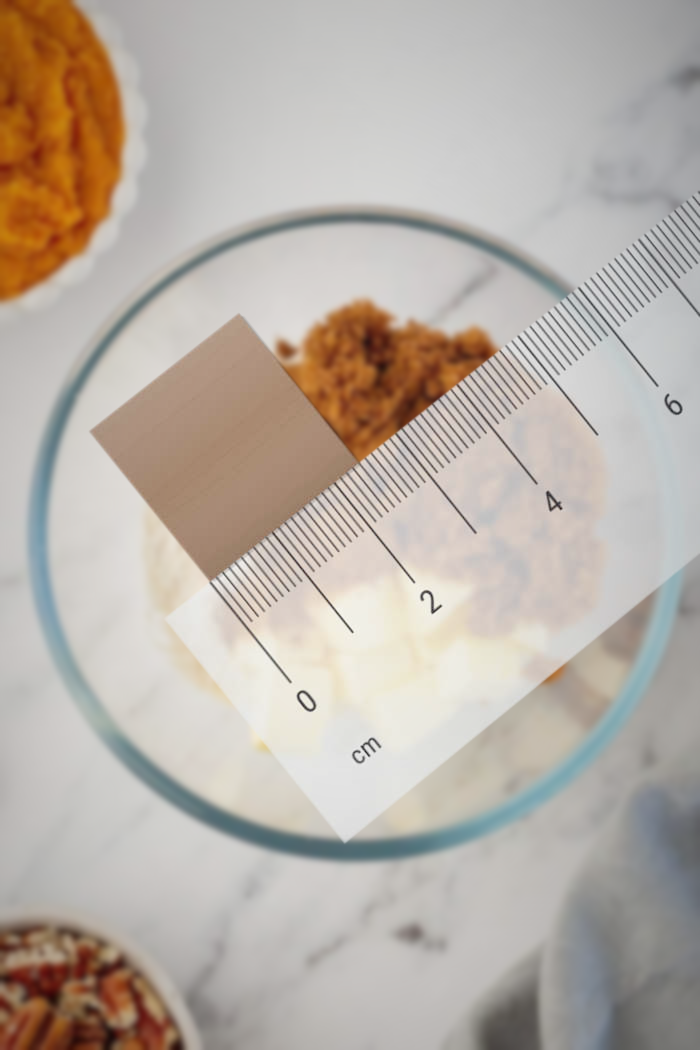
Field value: 2.4 cm
